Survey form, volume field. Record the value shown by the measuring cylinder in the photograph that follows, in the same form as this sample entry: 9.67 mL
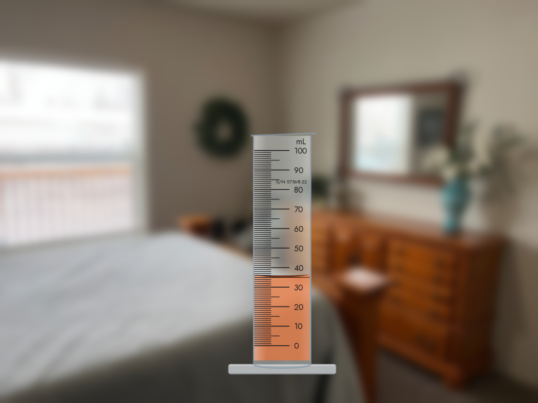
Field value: 35 mL
